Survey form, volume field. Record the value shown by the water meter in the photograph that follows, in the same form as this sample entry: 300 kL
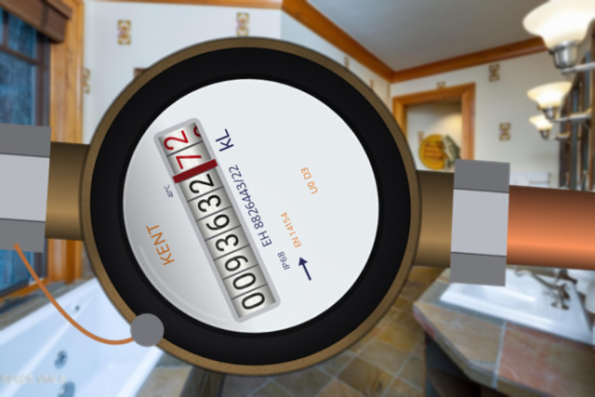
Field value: 93632.72 kL
